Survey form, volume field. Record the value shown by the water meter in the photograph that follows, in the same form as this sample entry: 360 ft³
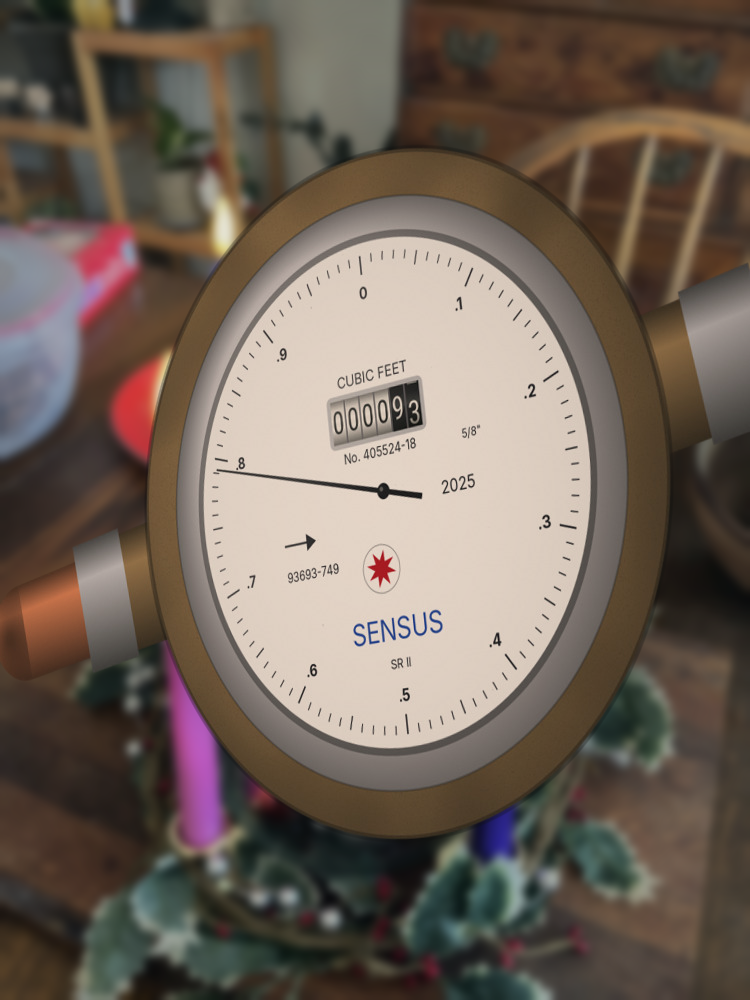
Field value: 92.79 ft³
